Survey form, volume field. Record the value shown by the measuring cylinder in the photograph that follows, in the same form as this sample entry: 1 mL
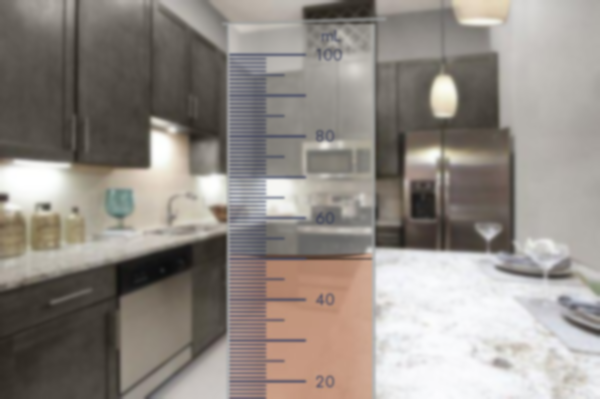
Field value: 50 mL
